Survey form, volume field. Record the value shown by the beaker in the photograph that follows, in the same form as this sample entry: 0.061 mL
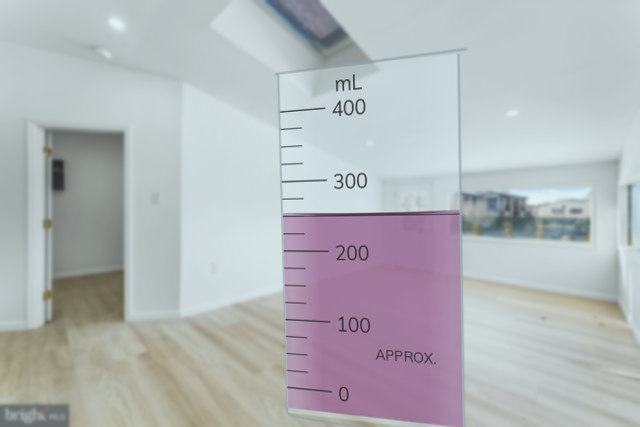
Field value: 250 mL
